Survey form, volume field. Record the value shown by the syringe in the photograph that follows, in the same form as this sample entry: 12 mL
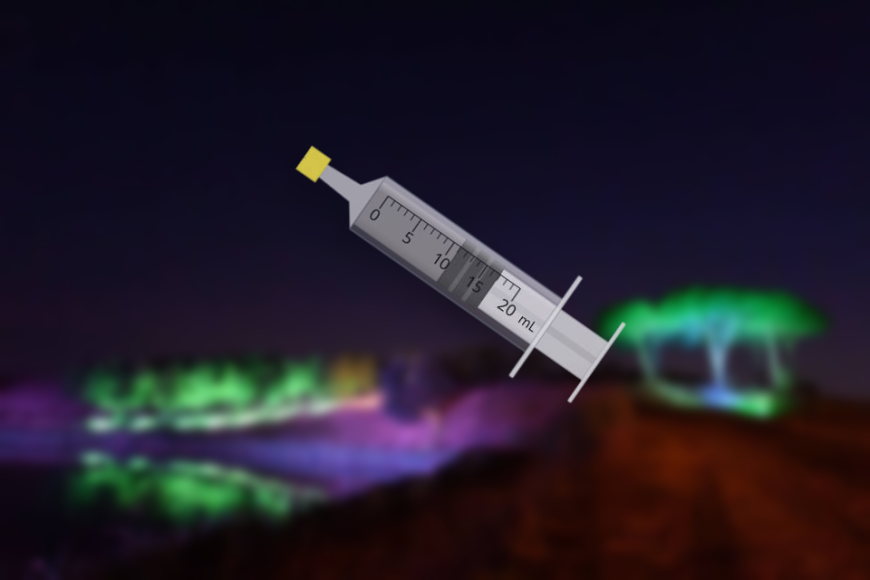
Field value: 11 mL
